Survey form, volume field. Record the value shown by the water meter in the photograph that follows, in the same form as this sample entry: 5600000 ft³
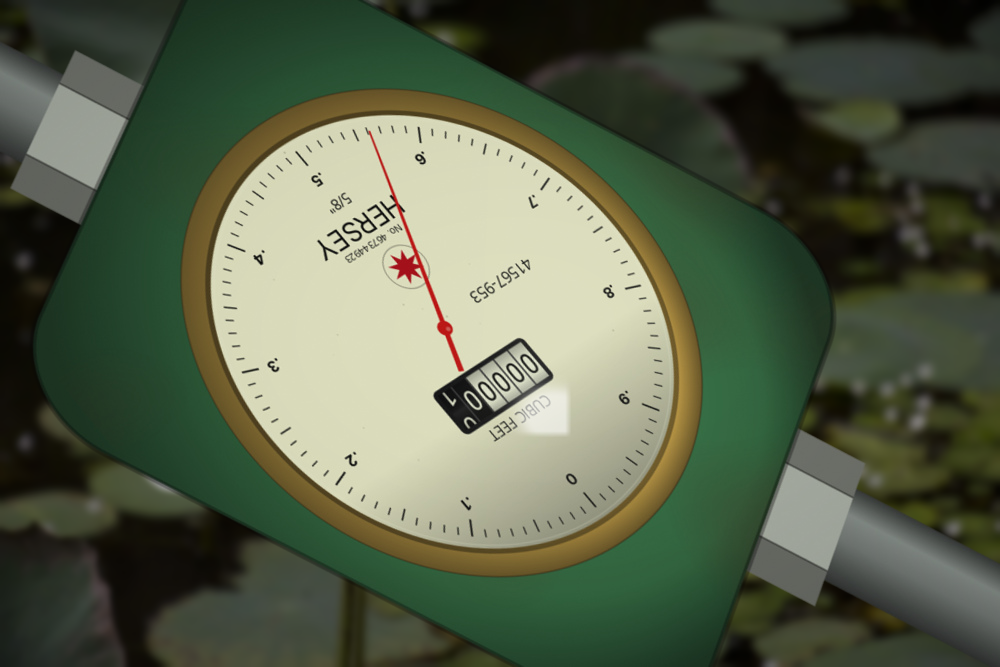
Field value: 0.56 ft³
